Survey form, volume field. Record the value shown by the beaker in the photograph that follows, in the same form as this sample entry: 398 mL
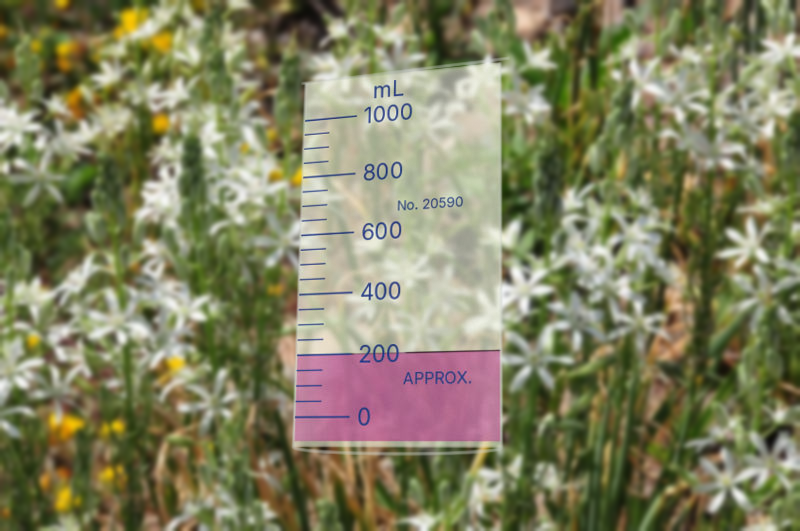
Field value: 200 mL
